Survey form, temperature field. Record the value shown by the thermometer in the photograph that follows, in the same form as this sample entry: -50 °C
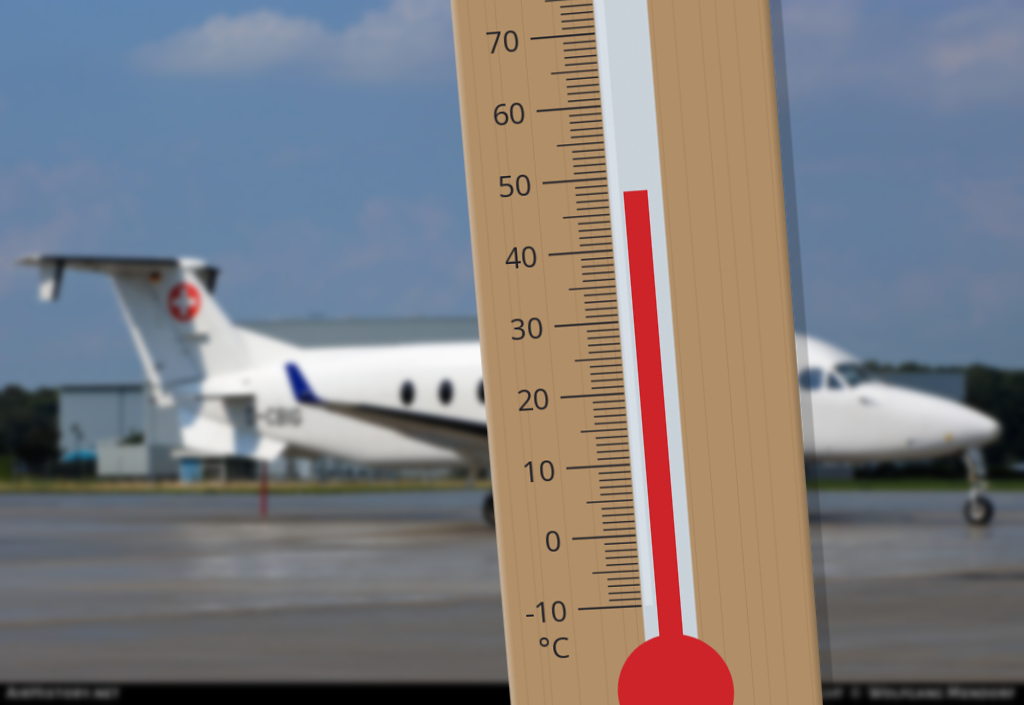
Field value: 48 °C
